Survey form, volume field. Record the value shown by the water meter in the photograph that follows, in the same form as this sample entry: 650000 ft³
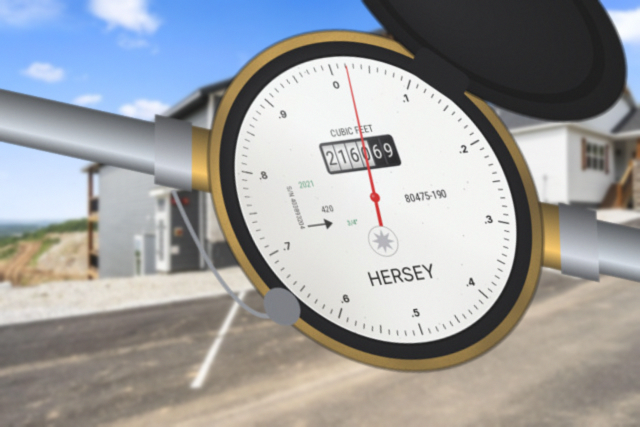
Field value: 216069.02 ft³
